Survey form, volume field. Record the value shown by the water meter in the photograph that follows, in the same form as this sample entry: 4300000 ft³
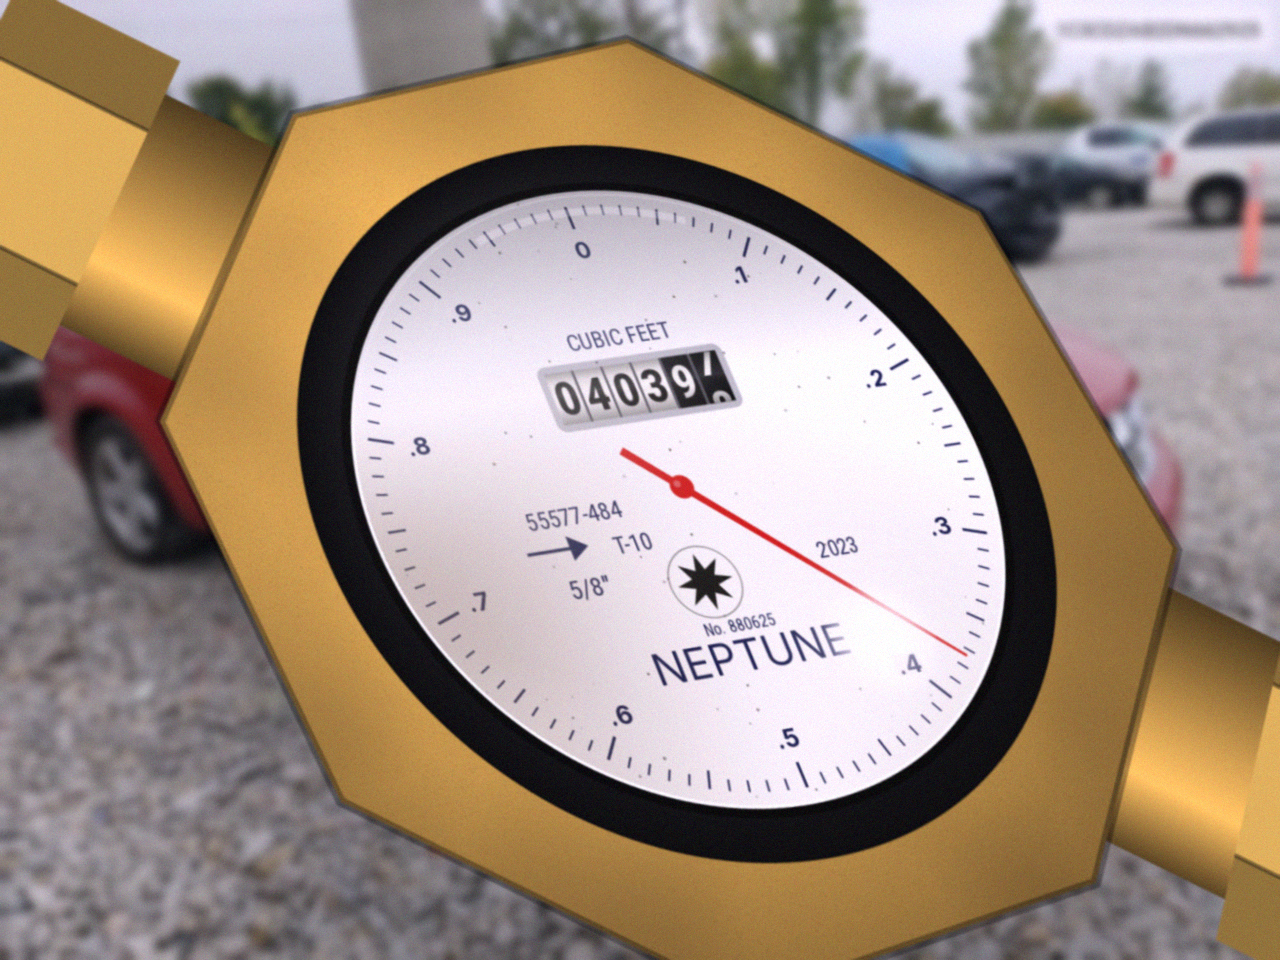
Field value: 40397.37 ft³
